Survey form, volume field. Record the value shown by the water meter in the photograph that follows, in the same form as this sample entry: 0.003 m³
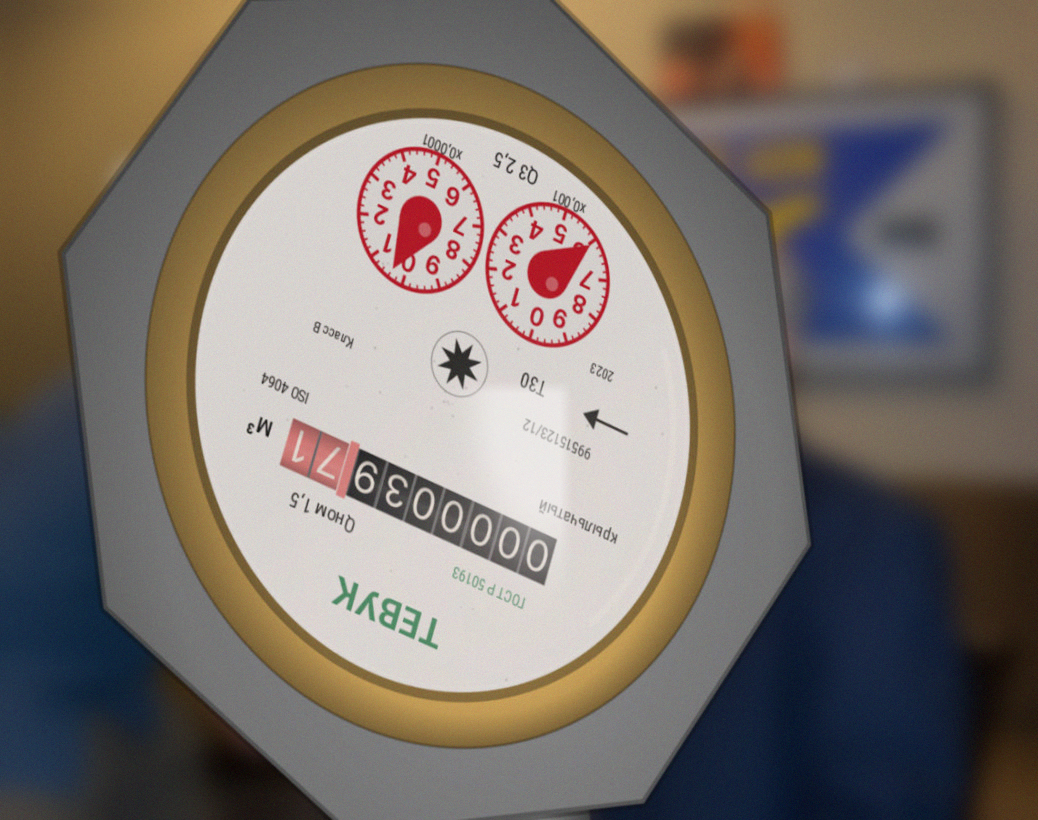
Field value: 39.7160 m³
